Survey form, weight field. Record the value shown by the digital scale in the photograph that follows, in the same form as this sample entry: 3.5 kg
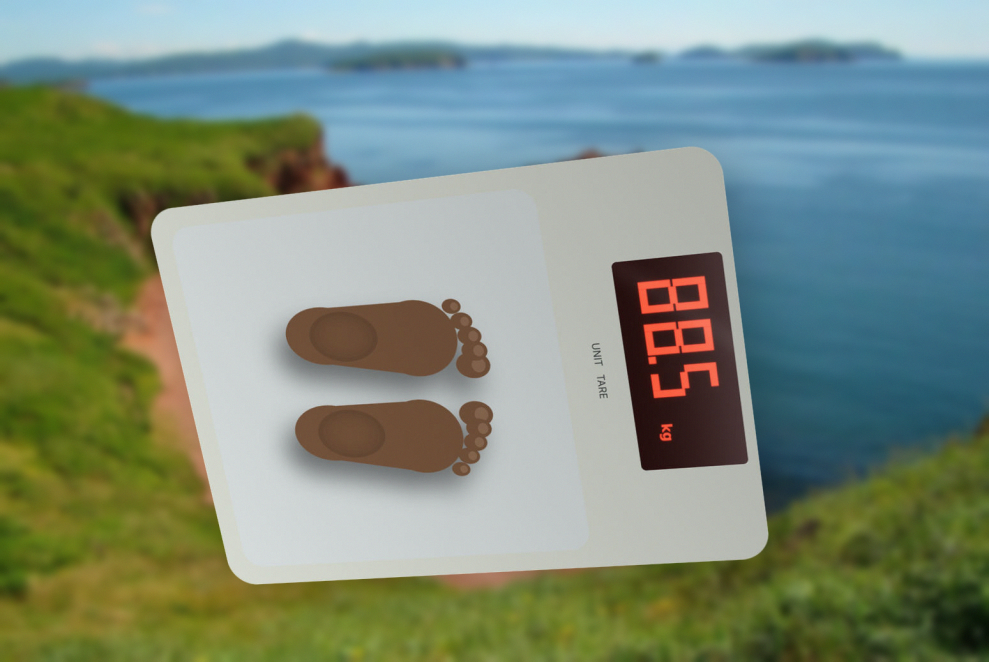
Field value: 88.5 kg
